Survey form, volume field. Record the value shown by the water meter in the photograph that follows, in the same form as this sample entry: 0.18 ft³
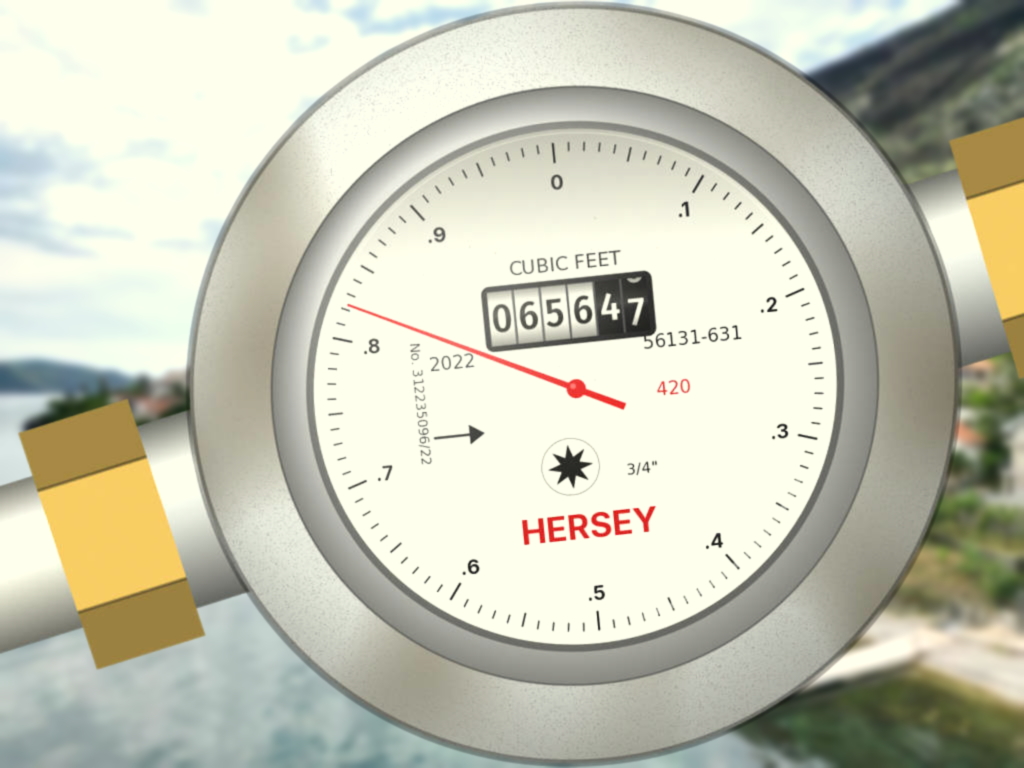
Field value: 65646.82 ft³
